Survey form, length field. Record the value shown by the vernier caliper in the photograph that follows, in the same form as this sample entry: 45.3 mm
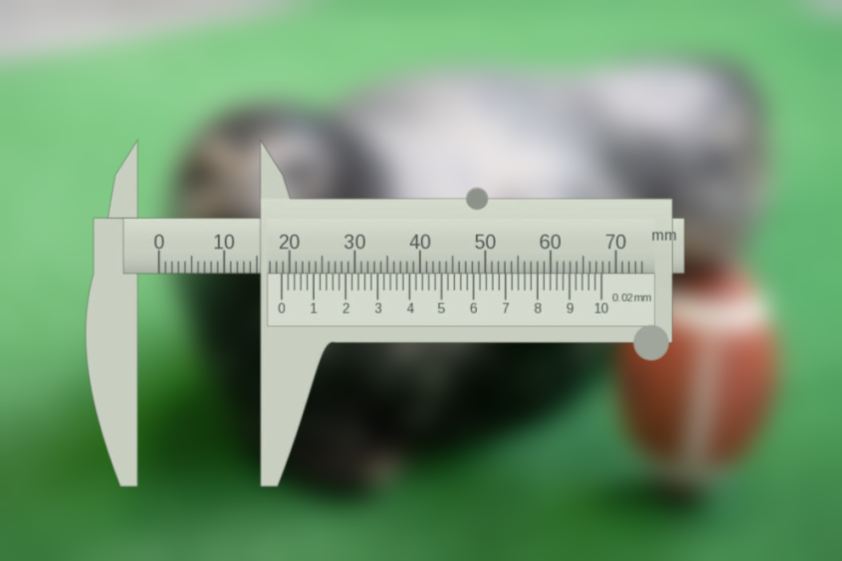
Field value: 18.8 mm
